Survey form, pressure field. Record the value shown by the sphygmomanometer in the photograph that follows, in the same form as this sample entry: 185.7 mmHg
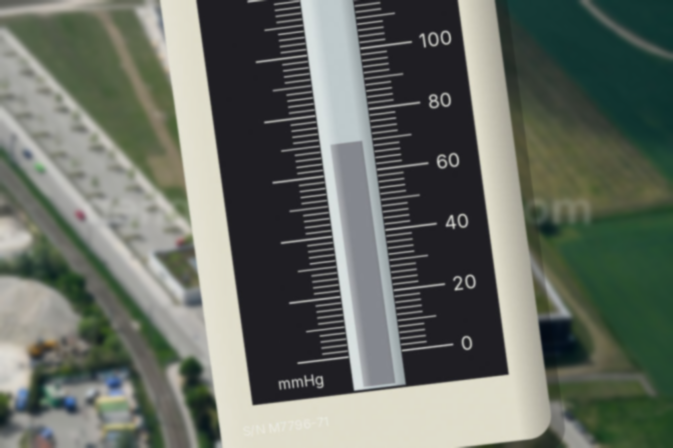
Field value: 70 mmHg
